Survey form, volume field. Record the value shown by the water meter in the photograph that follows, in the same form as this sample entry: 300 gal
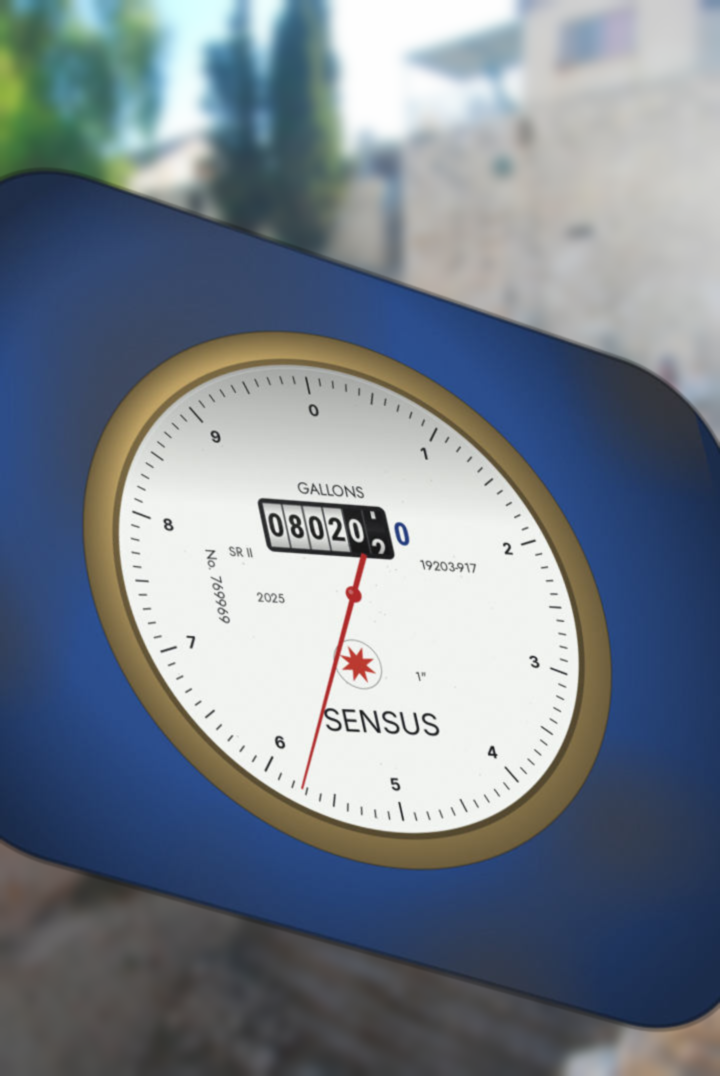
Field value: 802015.7 gal
